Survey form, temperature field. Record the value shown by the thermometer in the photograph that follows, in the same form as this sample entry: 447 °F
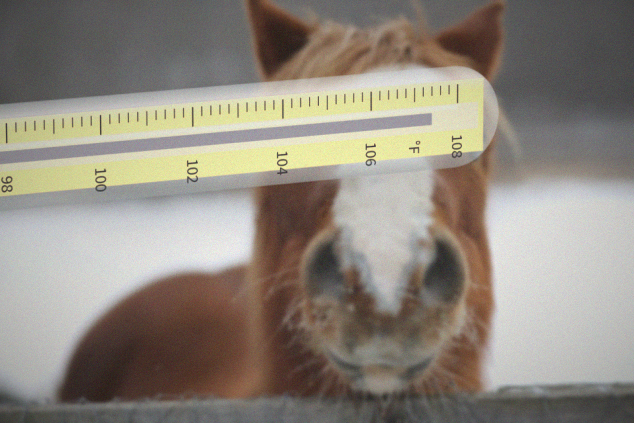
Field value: 107.4 °F
